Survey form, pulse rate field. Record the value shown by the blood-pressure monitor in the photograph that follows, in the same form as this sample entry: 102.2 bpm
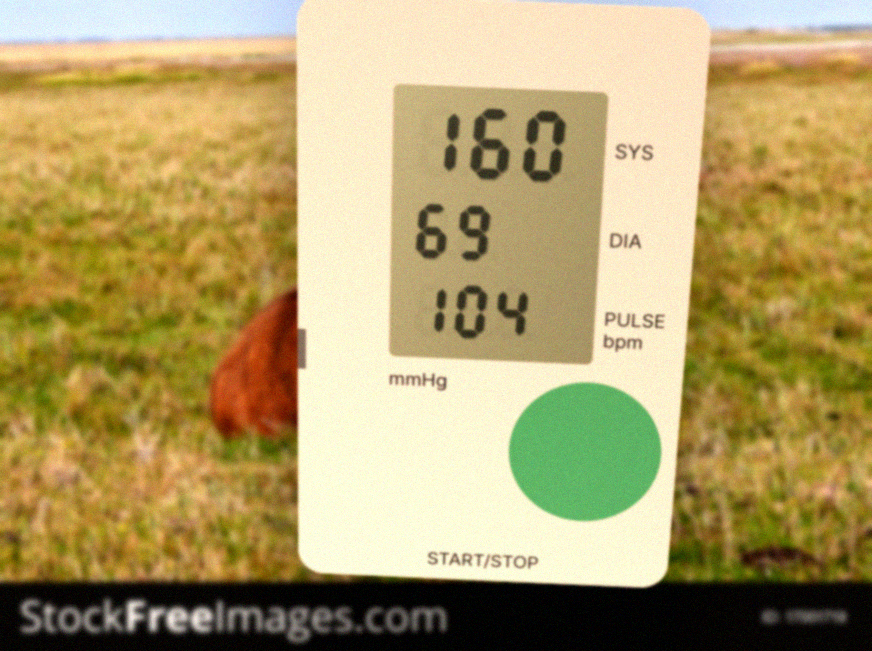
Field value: 104 bpm
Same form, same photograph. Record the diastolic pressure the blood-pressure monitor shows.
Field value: 69 mmHg
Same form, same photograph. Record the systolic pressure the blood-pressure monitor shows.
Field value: 160 mmHg
